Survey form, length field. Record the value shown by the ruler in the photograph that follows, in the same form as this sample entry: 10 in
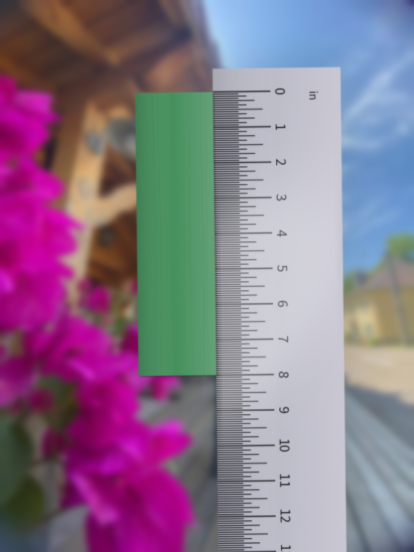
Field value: 8 in
